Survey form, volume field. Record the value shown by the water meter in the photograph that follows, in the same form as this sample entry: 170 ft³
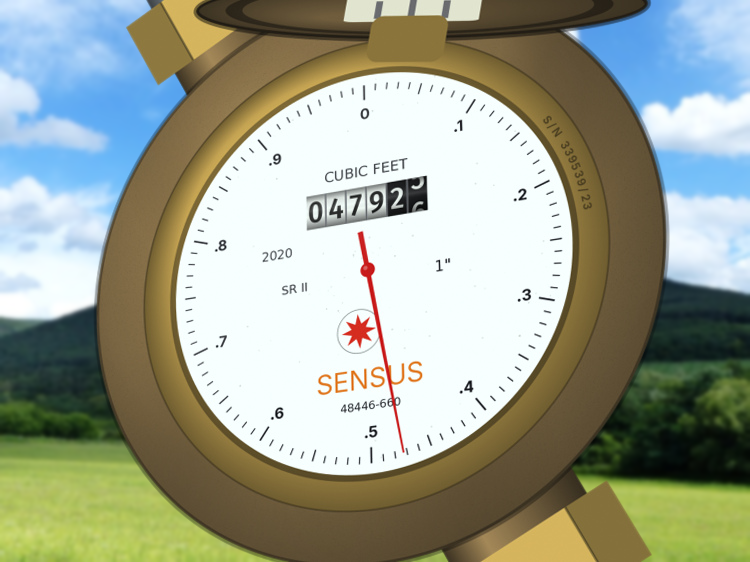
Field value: 47925.47 ft³
